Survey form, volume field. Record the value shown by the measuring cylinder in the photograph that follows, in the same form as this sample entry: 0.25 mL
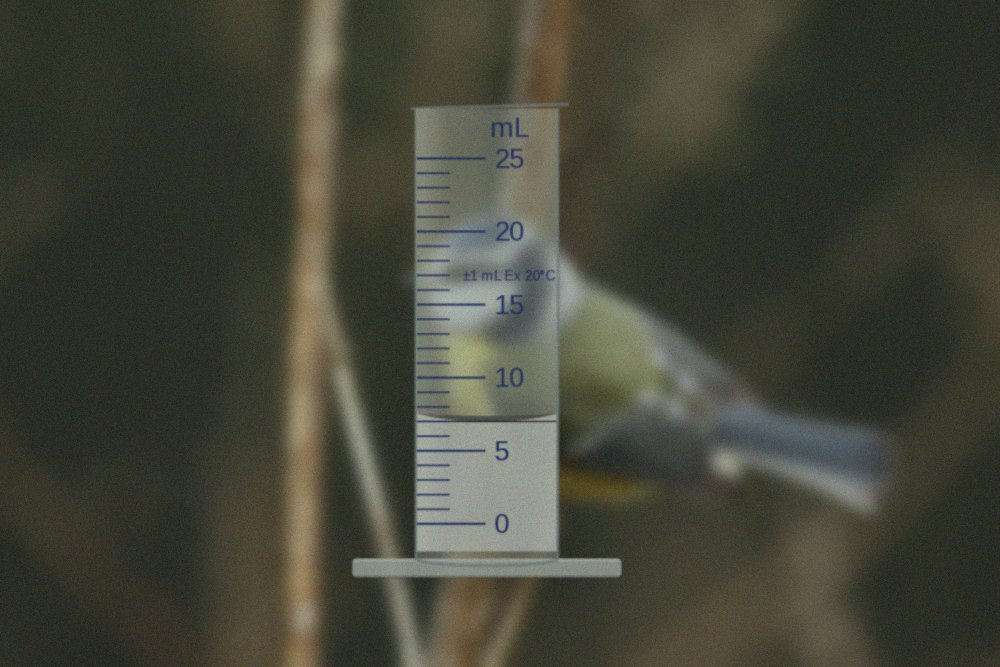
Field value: 7 mL
